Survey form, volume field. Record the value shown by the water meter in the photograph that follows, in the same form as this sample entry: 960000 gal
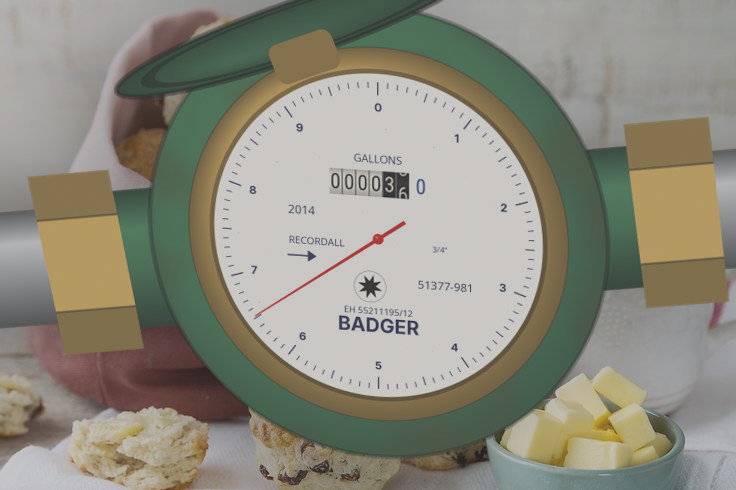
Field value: 356.5 gal
